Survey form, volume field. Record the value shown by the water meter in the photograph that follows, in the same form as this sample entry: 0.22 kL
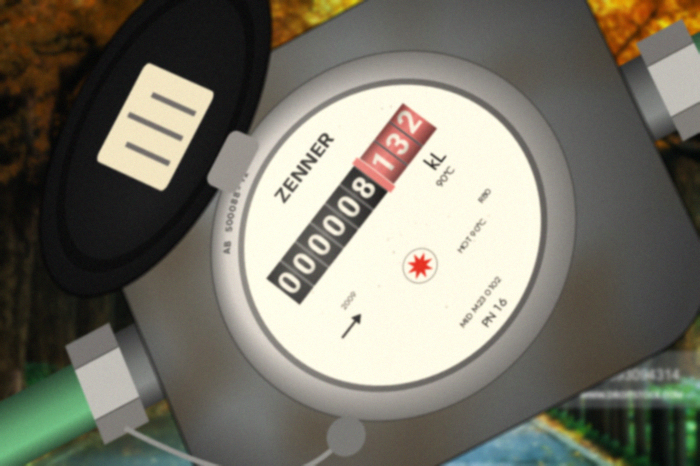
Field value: 8.132 kL
